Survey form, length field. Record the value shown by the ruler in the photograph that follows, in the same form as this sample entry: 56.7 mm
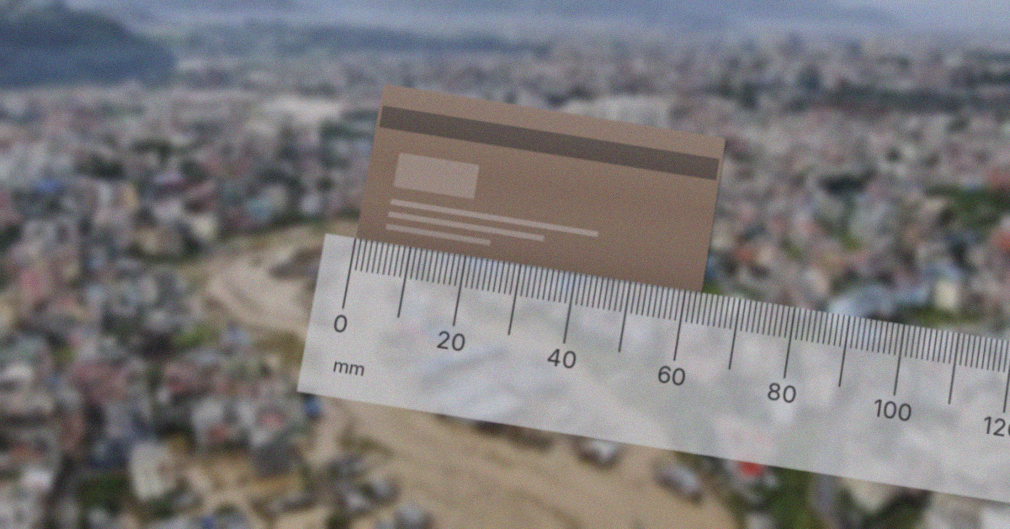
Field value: 63 mm
